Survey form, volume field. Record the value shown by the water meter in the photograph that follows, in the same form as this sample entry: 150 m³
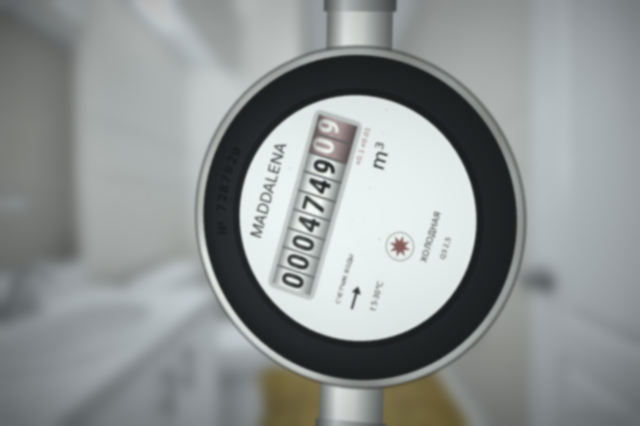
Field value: 4749.09 m³
